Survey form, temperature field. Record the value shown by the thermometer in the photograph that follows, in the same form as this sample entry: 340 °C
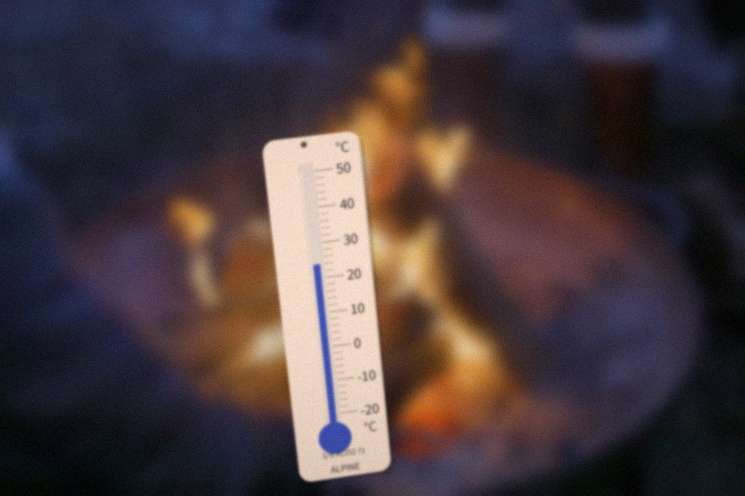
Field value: 24 °C
